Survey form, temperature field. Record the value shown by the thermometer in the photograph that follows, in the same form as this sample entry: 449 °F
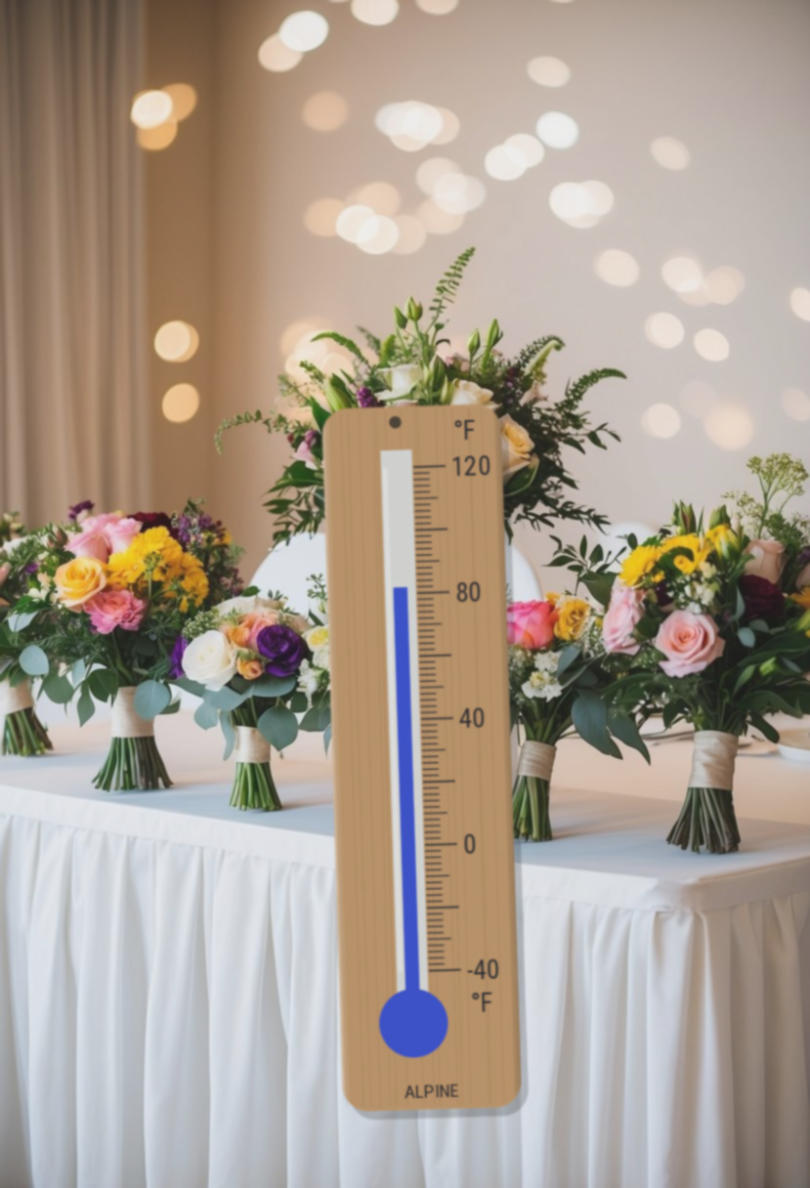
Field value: 82 °F
